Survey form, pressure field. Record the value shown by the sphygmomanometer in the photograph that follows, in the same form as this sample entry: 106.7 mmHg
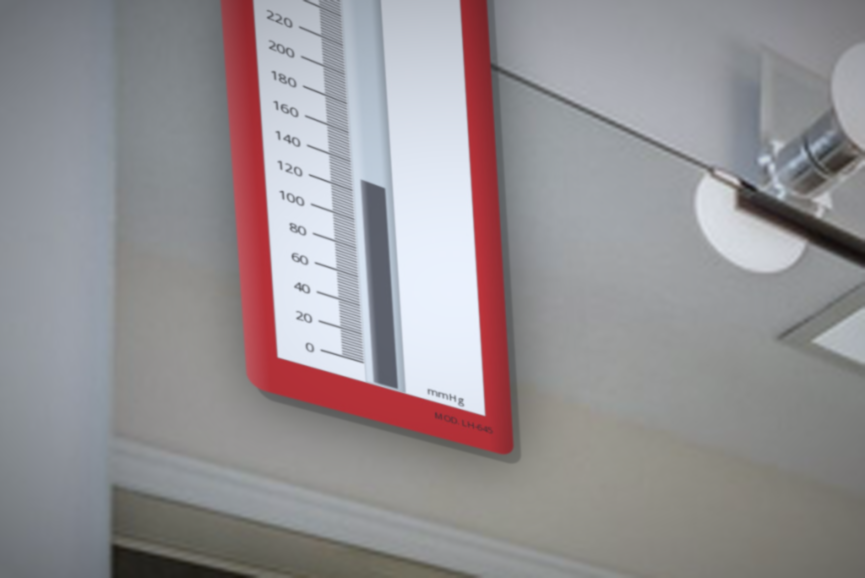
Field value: 130 mmHg
